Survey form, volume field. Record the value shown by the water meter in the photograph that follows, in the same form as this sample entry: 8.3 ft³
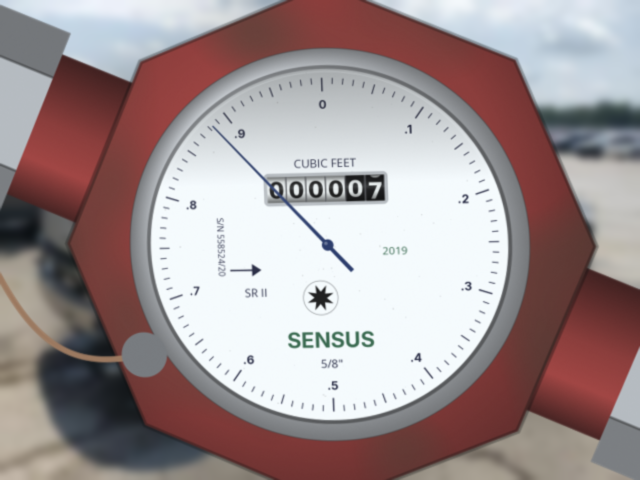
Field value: 6.88 ft³
